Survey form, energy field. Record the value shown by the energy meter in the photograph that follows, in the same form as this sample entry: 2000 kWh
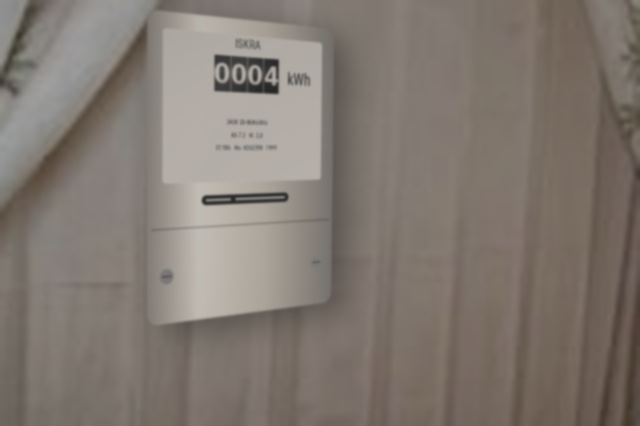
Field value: 4 kWh
